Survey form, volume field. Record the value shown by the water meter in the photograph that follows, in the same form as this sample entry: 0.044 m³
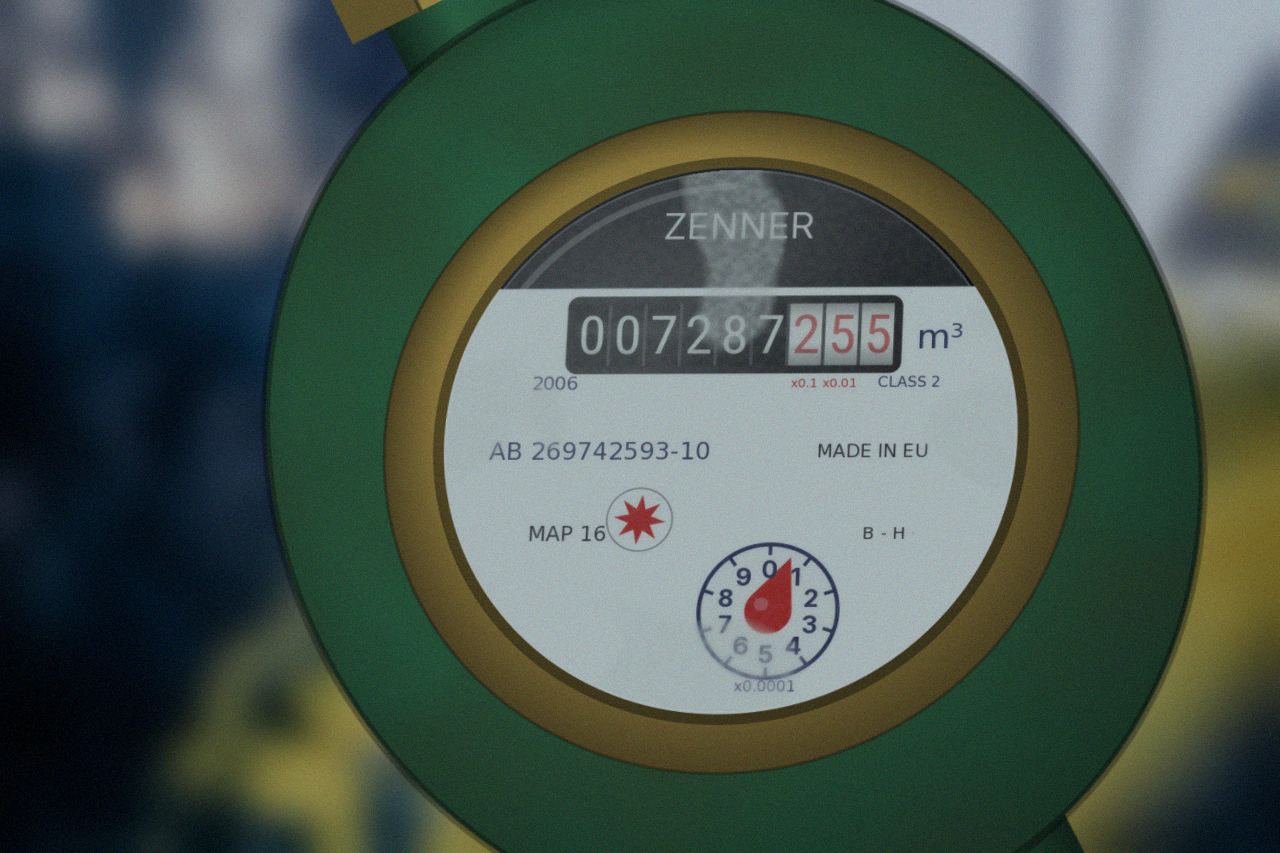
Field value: 7287.2550 m³
